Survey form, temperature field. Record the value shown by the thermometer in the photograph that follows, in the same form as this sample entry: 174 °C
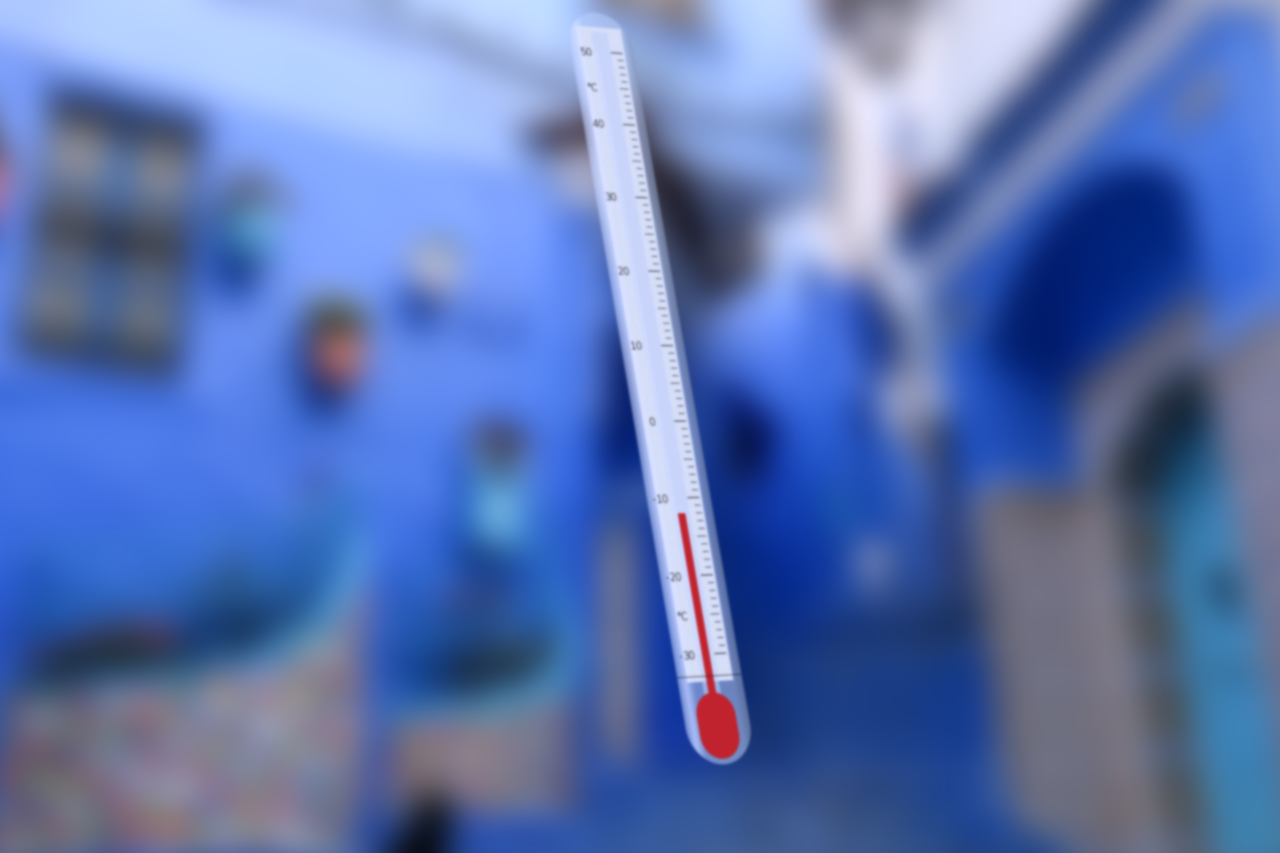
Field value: -12 °C
